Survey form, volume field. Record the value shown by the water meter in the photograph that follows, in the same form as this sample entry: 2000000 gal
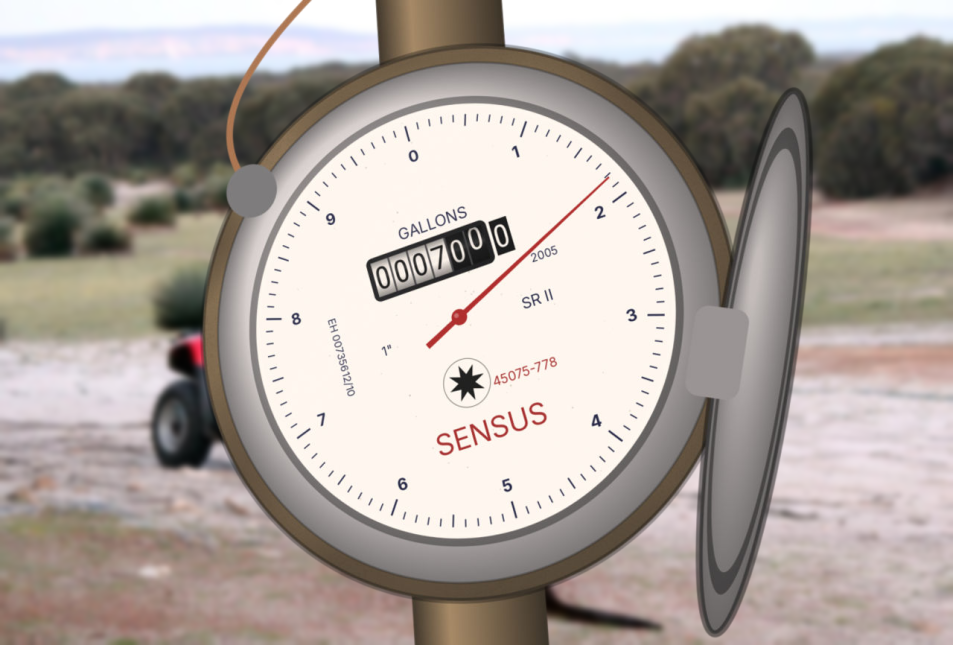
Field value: 7001.8 gal
